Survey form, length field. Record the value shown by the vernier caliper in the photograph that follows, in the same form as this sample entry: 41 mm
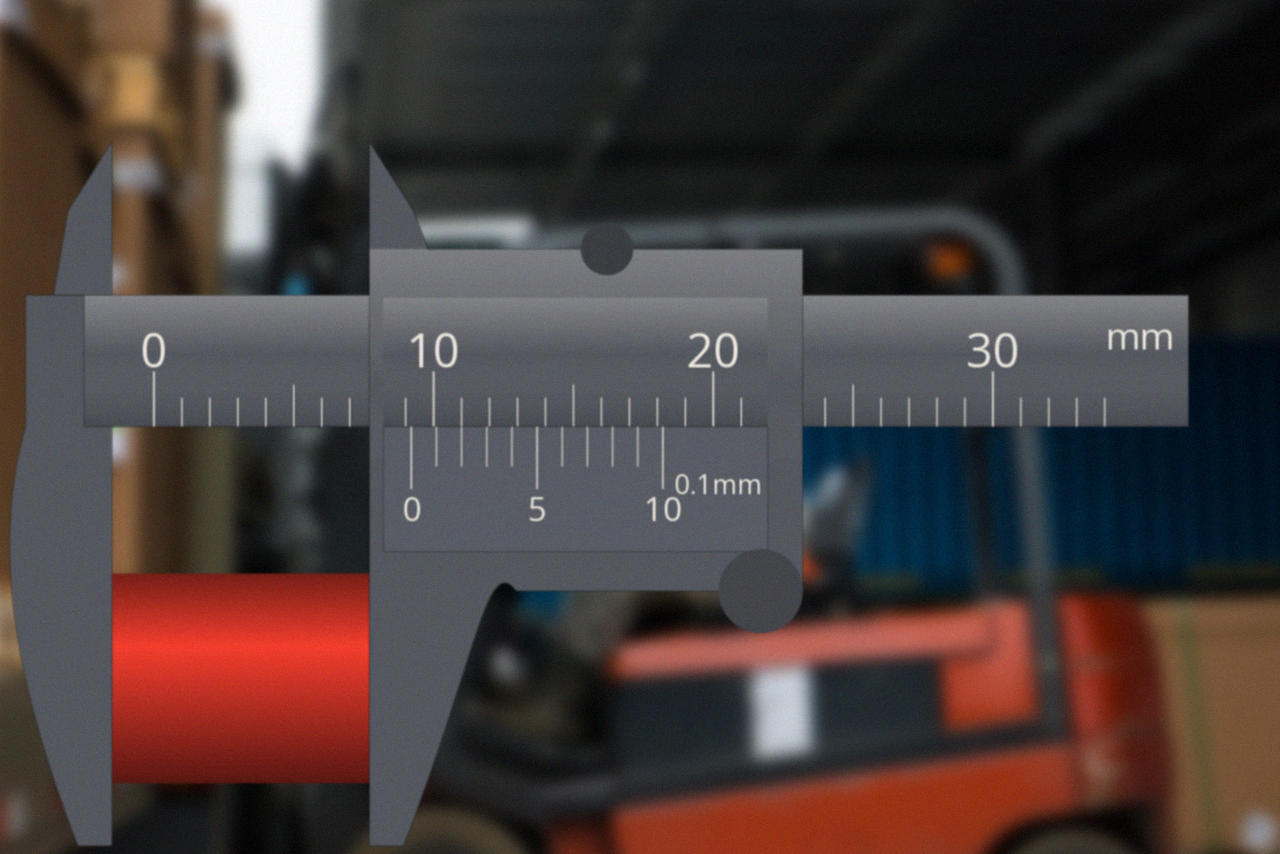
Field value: 9.2 mm
